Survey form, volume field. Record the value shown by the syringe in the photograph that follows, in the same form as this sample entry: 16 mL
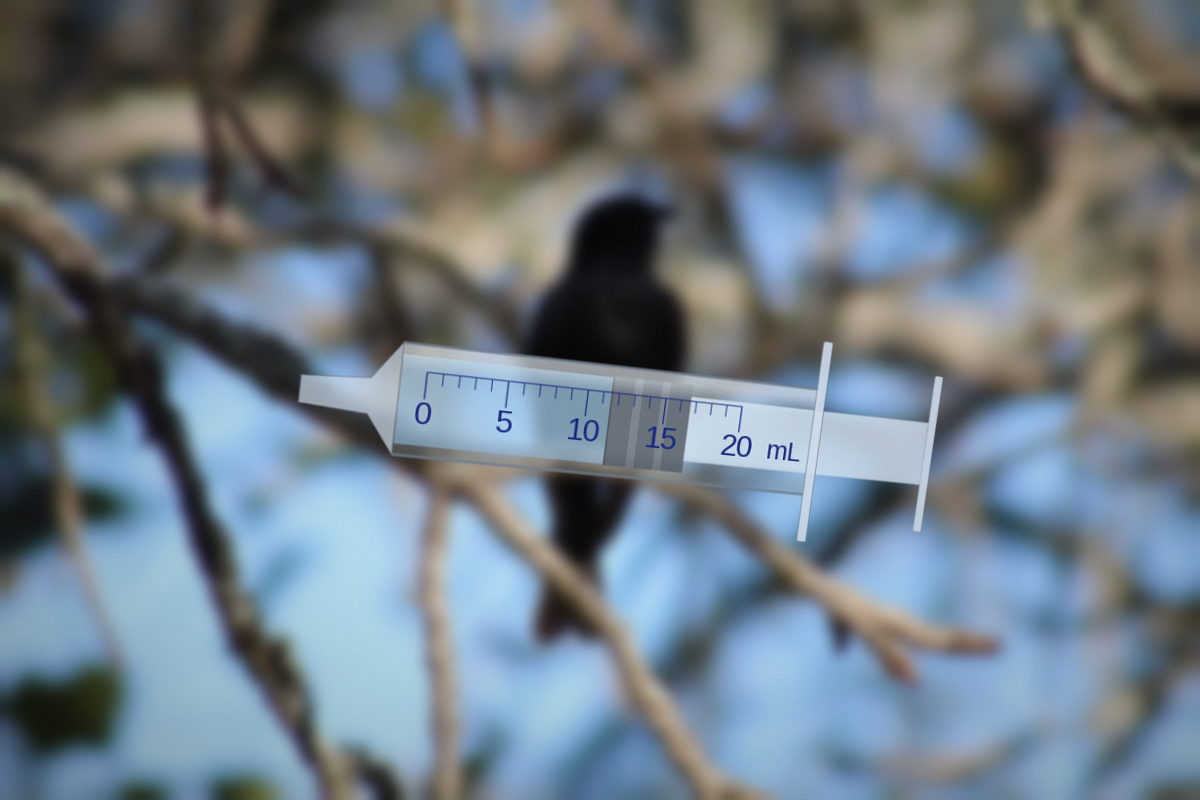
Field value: 11.5 mL
